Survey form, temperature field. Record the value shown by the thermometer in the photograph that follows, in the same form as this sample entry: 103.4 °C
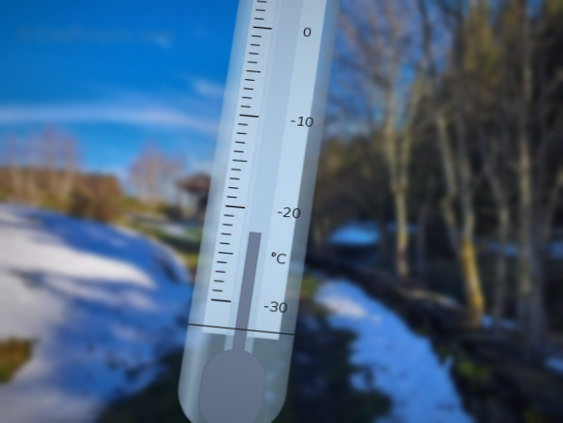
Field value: -22.5 °C
